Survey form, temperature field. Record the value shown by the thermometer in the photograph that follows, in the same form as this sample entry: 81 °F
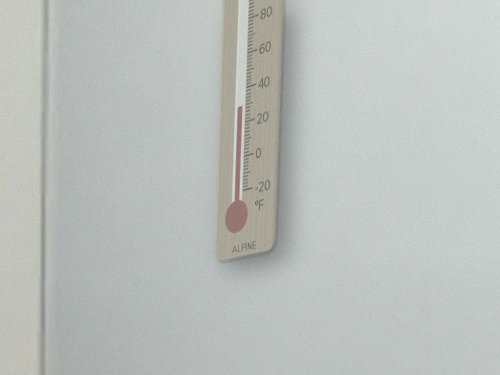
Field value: 30 °F
